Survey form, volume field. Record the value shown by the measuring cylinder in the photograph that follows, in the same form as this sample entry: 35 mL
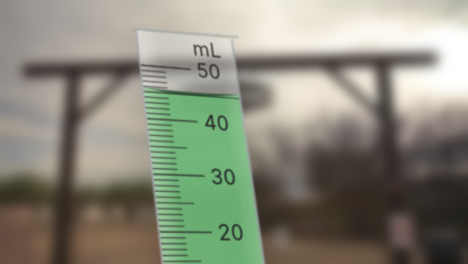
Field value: 45 mL
